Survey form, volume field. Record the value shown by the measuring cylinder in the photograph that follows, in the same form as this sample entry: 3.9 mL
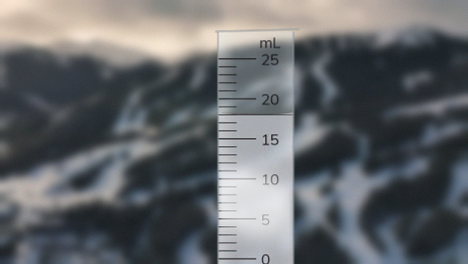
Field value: 18 mL
